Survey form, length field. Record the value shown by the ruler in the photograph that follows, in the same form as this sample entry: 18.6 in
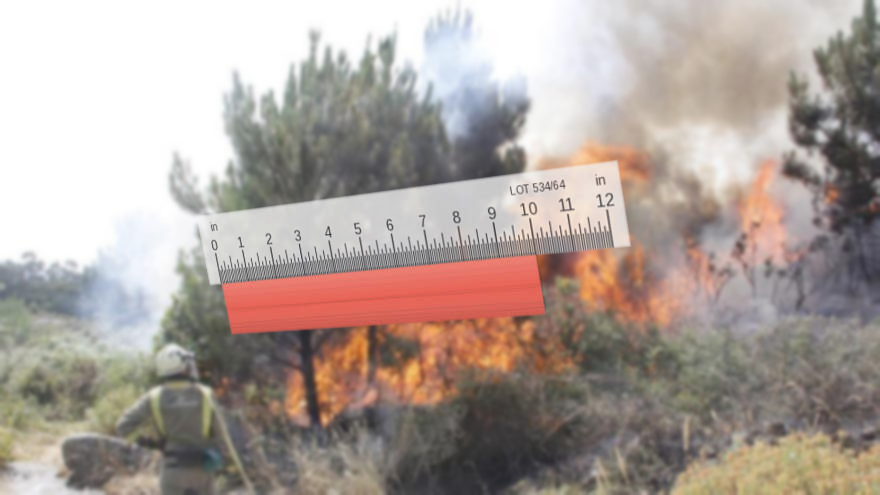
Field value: 10 in
